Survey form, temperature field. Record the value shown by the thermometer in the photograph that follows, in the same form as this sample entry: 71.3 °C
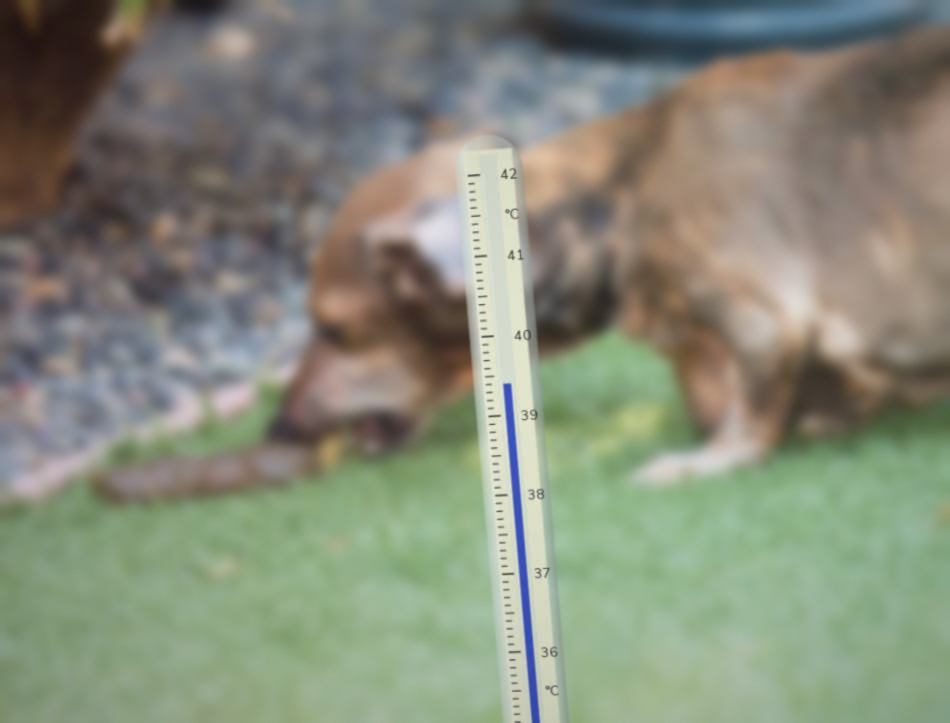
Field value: 39.4 °C
